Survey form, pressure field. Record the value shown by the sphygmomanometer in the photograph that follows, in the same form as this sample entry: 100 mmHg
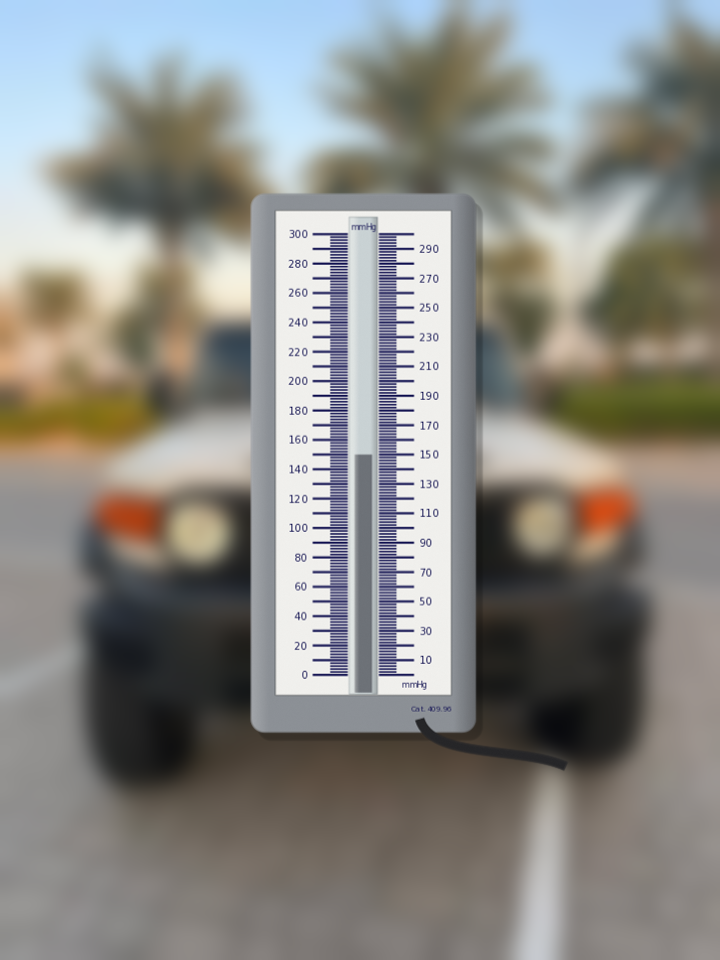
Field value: 150 mmHg
